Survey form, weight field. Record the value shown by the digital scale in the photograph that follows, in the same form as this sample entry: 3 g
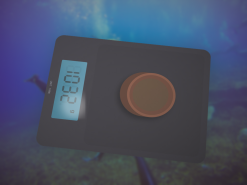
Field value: 1032 g
